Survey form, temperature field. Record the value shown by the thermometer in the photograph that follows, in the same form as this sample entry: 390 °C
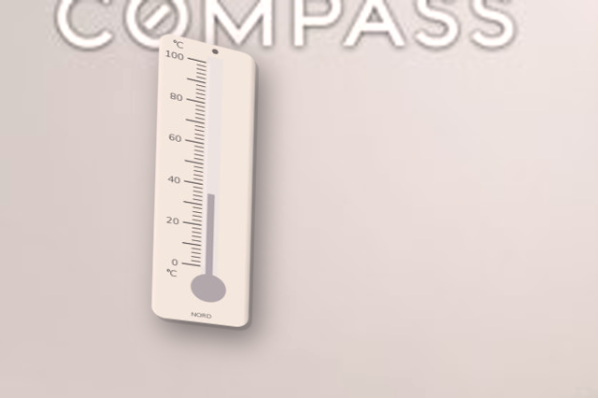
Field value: 36 °C
